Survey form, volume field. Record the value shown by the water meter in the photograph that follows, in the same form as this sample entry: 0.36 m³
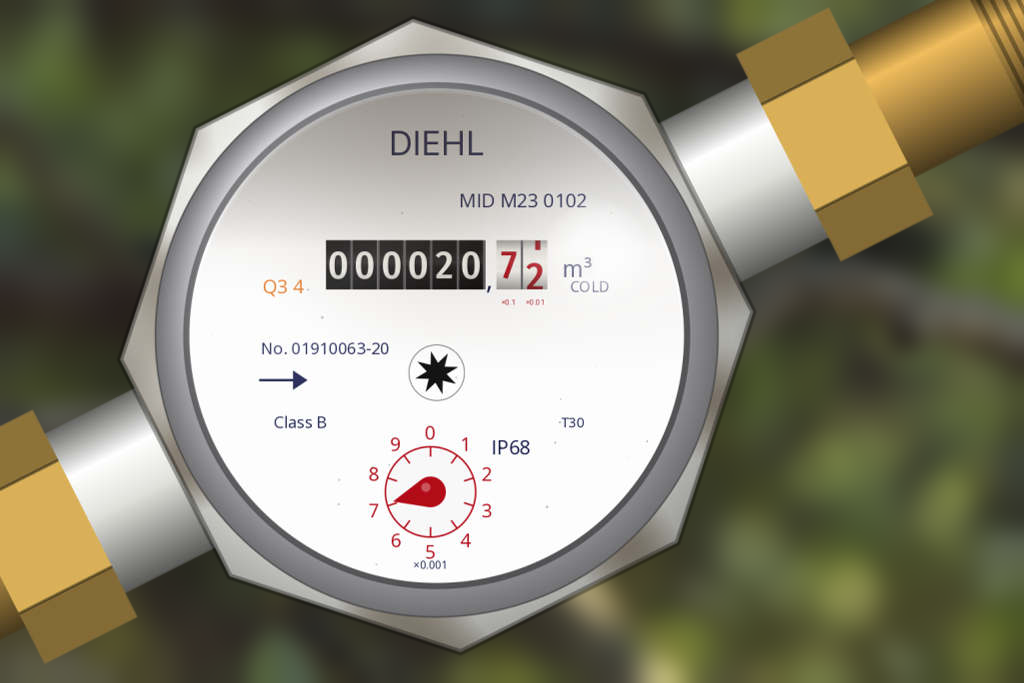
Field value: 20.717 m³
